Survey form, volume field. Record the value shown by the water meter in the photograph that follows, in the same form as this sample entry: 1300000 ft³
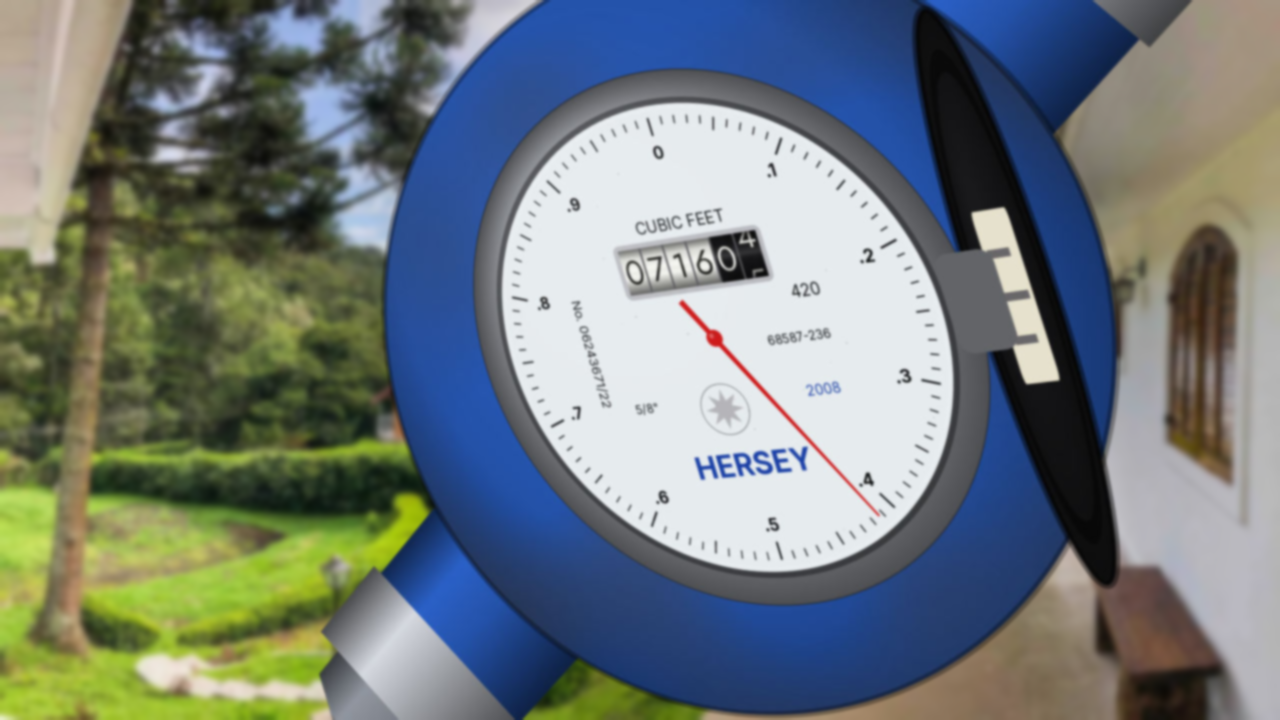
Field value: 71604.41 ft³
